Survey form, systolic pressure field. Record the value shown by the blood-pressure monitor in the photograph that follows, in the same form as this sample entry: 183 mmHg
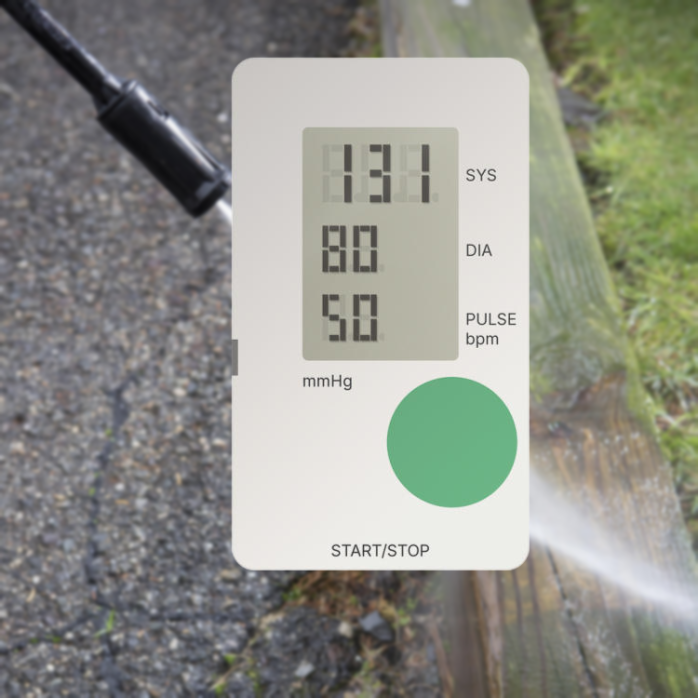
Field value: 131 mmHg
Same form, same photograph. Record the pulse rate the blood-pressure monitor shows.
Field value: 50 bpm
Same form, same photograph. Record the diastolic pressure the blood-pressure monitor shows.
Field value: 80 mmHg
